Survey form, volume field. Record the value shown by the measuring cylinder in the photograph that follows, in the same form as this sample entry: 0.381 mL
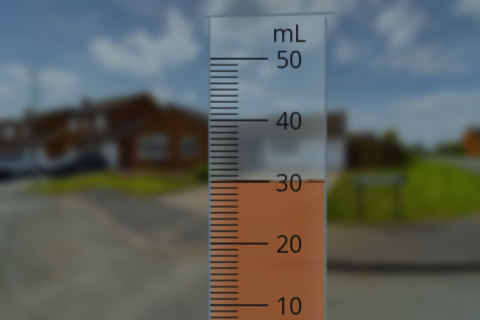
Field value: 30 mL
